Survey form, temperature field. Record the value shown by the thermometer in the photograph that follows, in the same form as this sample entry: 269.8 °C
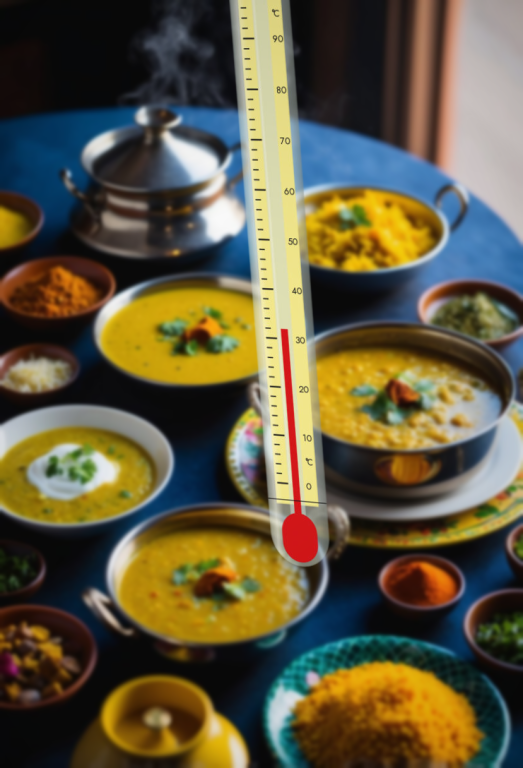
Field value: 32 °C
